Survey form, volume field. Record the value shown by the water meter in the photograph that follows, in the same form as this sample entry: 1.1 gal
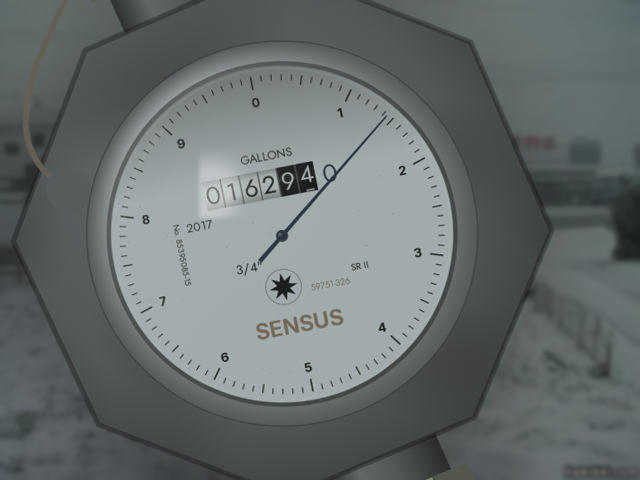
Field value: 162941.4 gal
